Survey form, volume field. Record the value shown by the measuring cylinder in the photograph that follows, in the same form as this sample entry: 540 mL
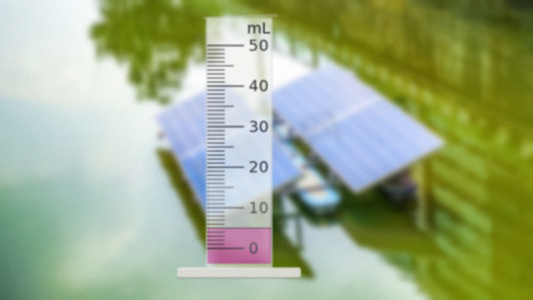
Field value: 5 mL
